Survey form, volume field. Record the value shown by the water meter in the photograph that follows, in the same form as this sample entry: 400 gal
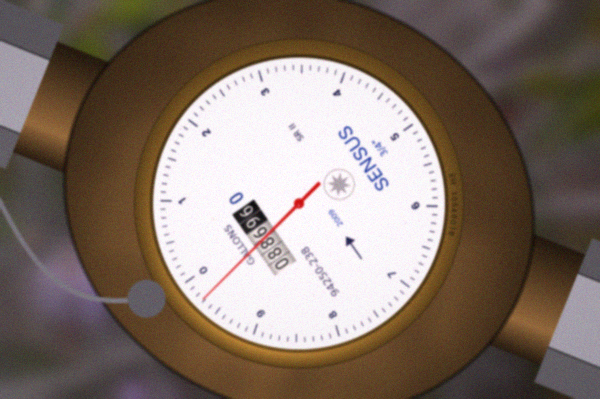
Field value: 886959.7 gal
